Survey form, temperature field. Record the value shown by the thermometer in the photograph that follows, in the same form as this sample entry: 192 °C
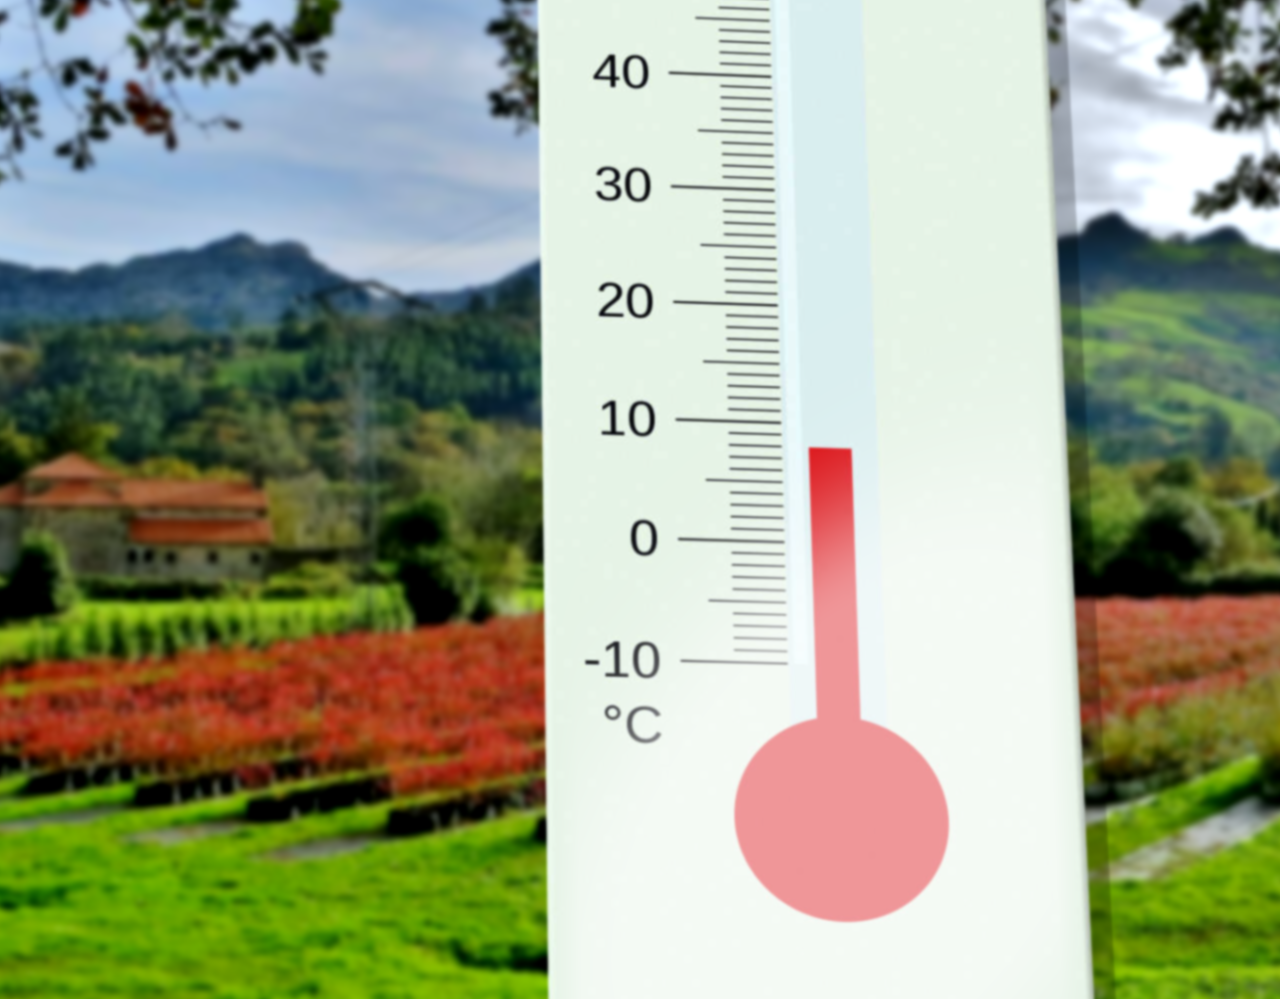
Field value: 8 °C
